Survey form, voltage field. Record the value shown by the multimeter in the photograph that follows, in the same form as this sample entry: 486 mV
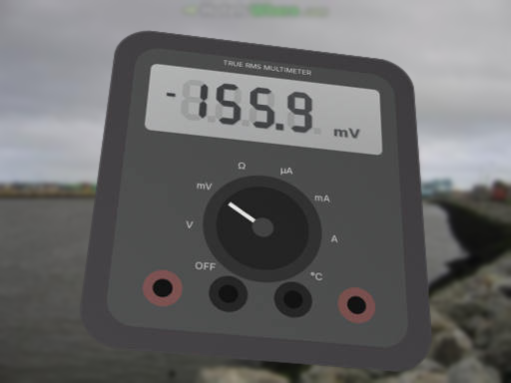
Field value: -155.9 mV
